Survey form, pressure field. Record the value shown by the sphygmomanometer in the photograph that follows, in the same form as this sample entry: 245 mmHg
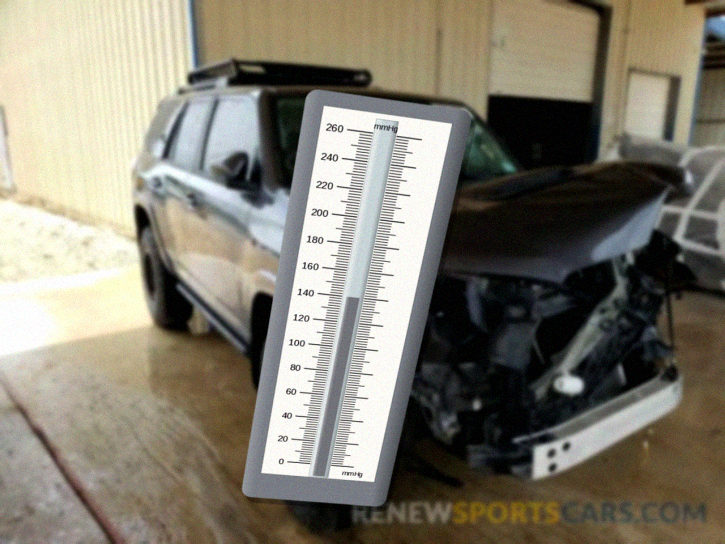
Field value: 140 mmHg
